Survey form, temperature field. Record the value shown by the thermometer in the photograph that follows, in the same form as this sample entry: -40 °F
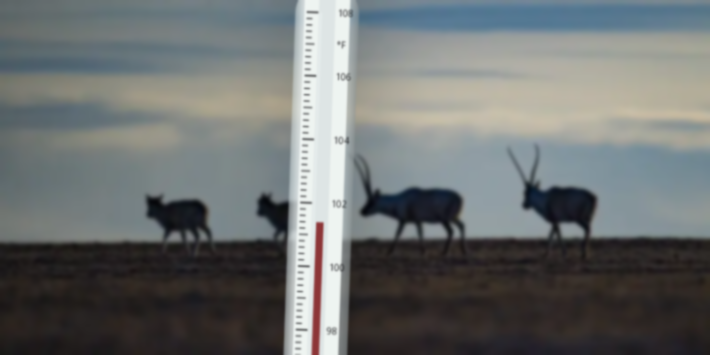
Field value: 101.4 °F
